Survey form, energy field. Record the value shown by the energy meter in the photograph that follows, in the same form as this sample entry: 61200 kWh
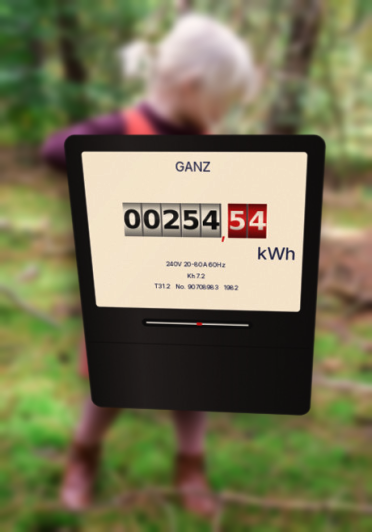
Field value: 254.54 kWh
